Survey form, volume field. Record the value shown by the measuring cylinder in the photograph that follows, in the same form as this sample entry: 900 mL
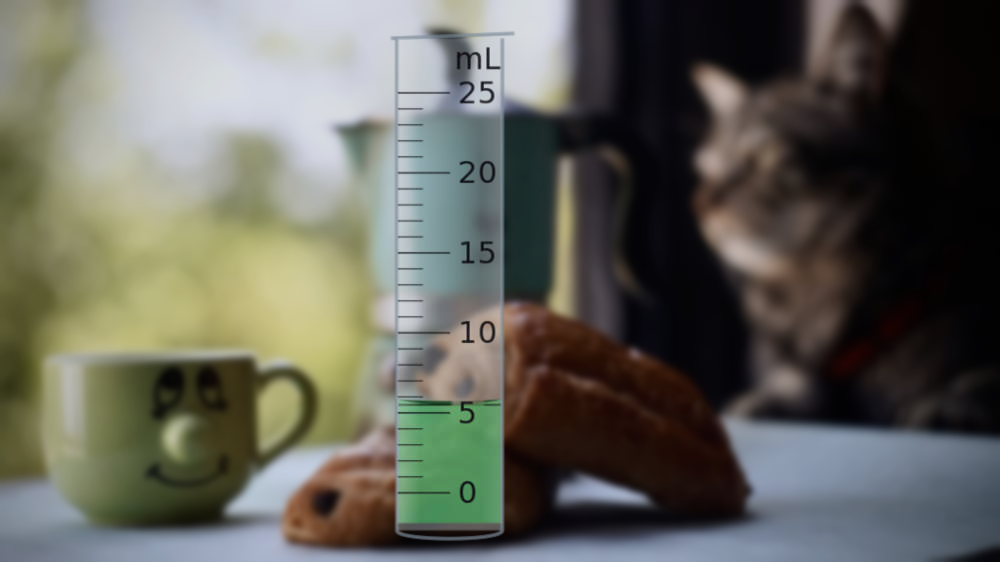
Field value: 5.5 mL
